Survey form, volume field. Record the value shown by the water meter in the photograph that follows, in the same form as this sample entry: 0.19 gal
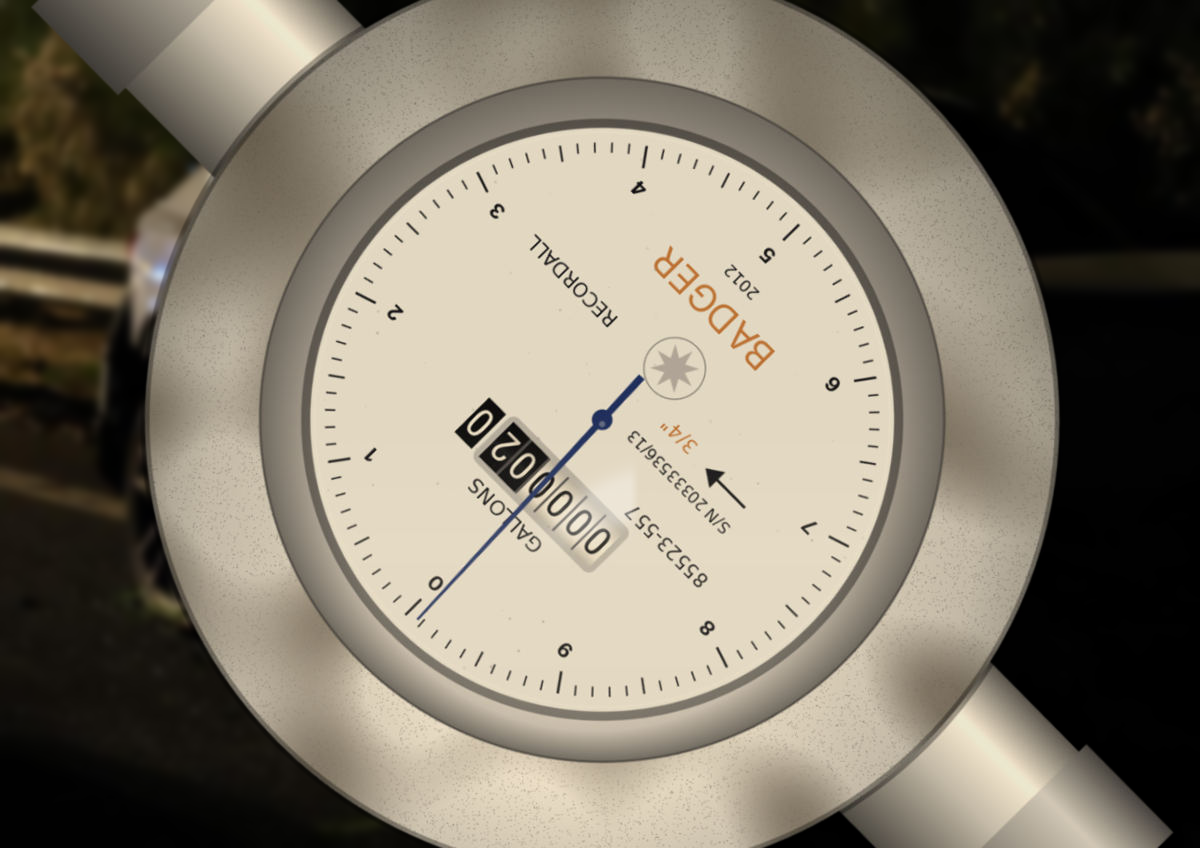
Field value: 19.9 gal
